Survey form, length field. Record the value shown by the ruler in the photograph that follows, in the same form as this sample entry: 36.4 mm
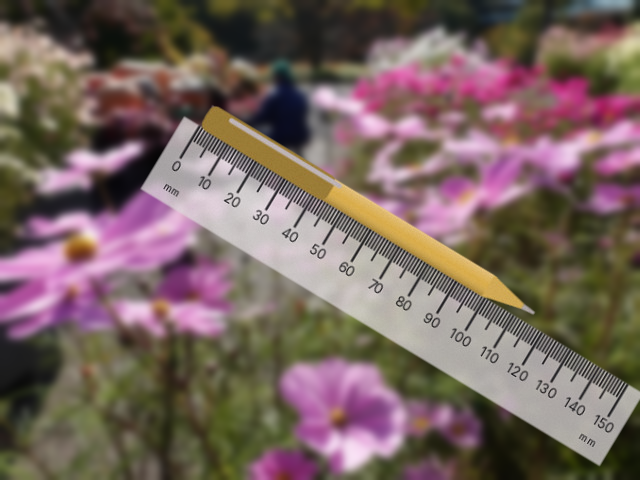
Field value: 115 mm
